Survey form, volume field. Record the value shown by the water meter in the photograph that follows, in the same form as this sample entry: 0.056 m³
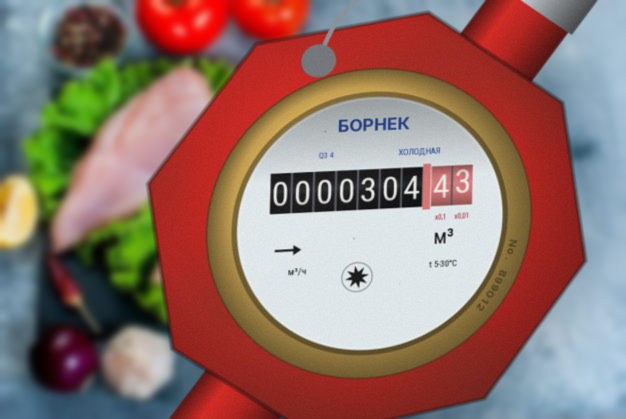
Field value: 304.43 m³
